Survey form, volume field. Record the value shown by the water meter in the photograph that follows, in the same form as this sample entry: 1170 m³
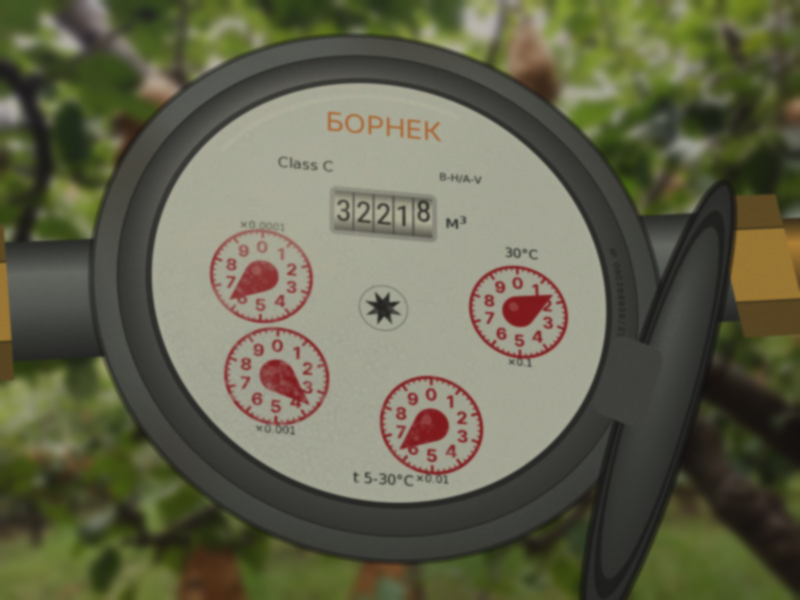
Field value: 32218.1636 m³
